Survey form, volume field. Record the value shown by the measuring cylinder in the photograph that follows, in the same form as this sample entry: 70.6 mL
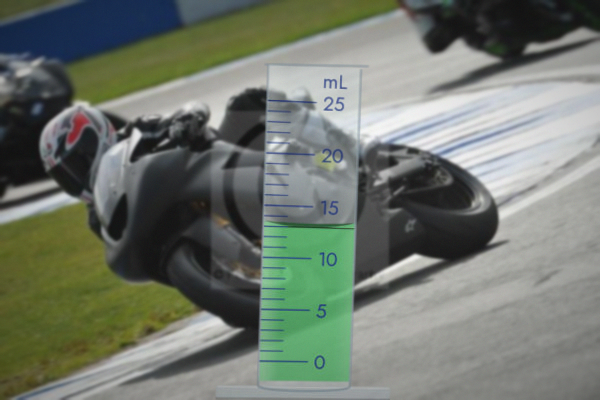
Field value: 13 mL
